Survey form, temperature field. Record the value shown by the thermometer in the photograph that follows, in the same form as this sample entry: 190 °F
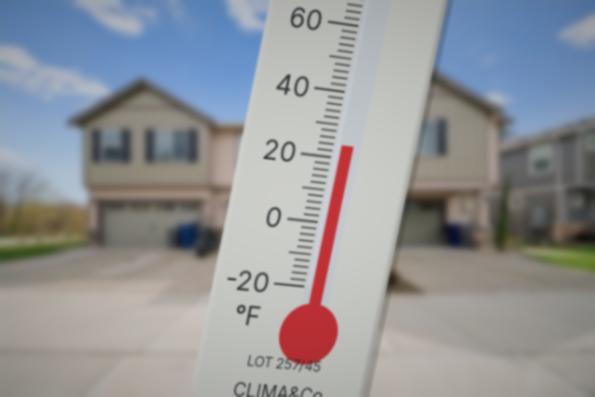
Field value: 24 °F
